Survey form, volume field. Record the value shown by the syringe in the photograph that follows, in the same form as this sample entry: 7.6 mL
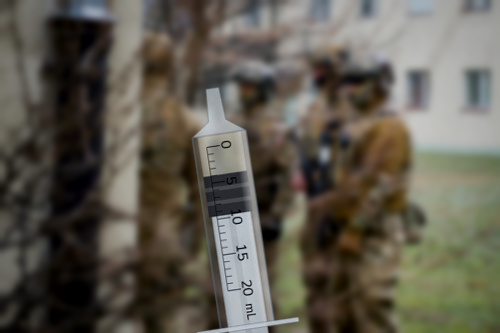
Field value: 4 mL
